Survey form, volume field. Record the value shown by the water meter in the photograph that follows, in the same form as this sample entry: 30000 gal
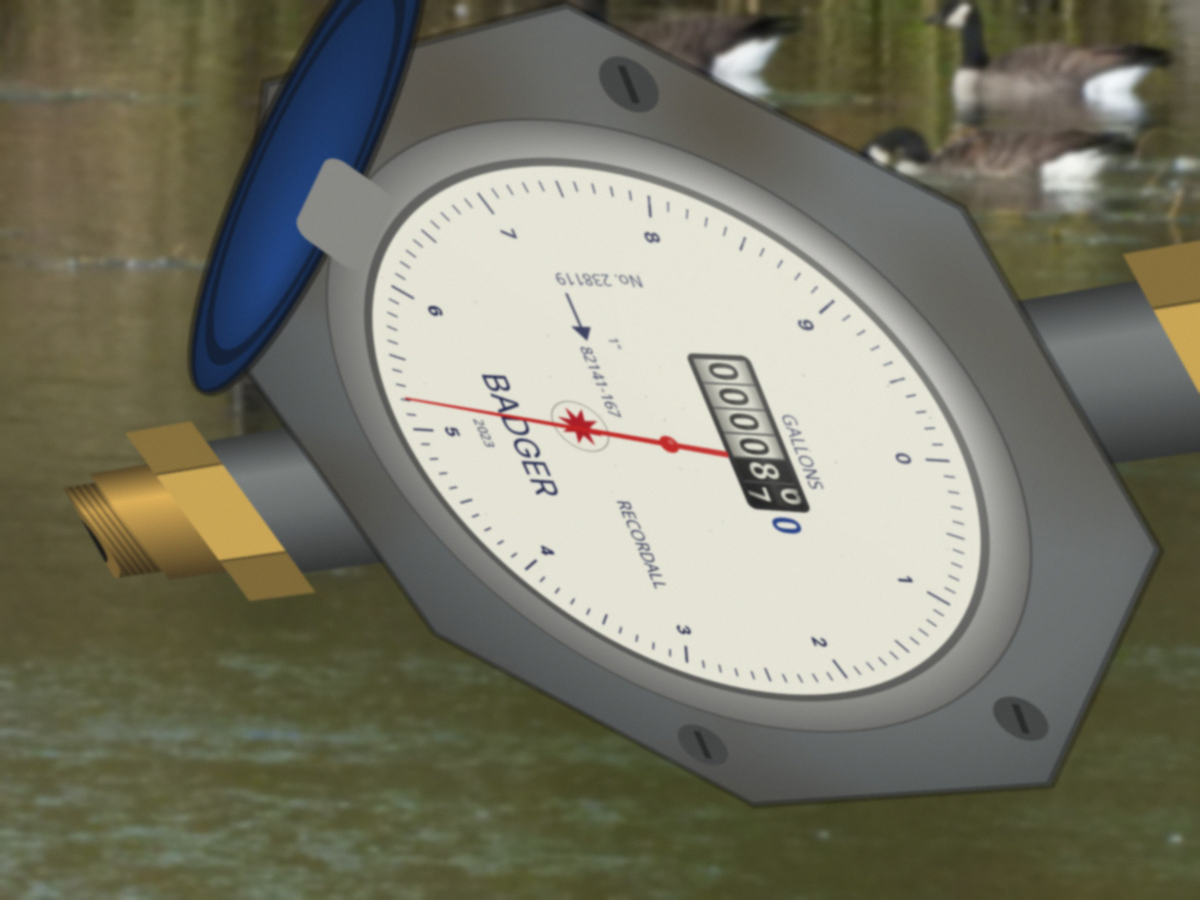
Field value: 865.2 gal
